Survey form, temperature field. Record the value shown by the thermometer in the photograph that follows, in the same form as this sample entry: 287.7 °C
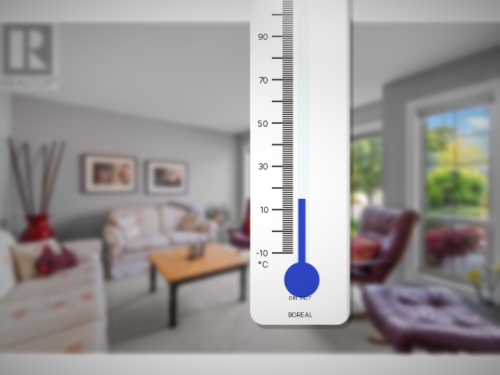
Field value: 15 °C
